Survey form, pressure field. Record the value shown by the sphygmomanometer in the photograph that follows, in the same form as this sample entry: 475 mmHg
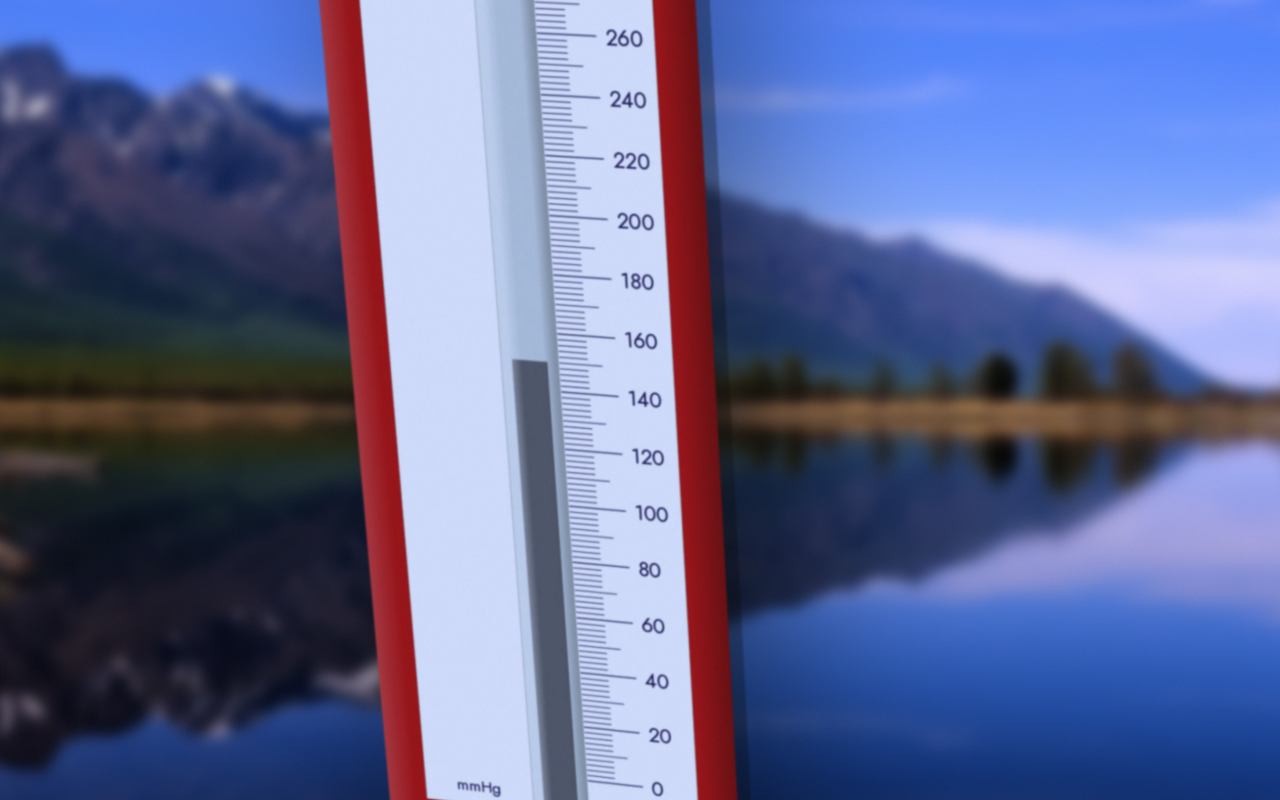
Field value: 150 mmHg
